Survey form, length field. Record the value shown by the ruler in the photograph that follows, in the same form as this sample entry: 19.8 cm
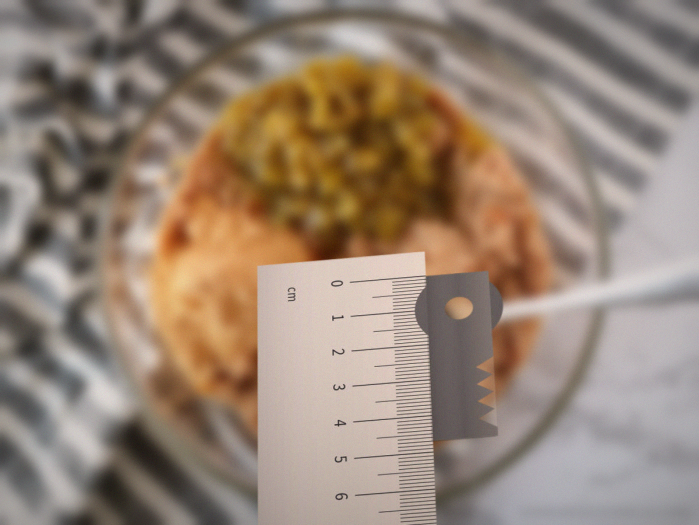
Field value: 4.7 cm
